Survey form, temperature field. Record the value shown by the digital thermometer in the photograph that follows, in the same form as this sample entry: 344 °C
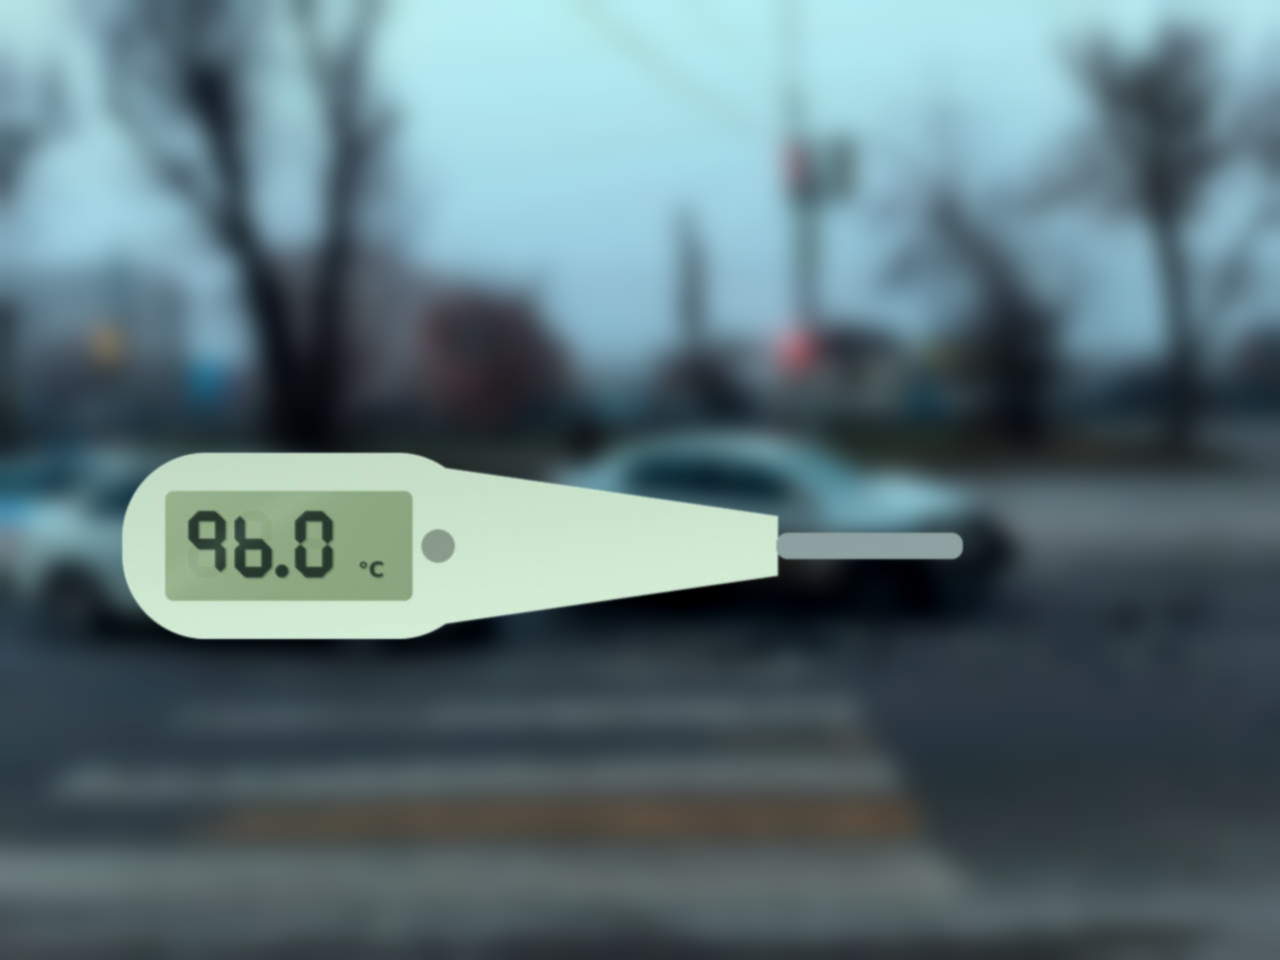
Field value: 96.0 °C
